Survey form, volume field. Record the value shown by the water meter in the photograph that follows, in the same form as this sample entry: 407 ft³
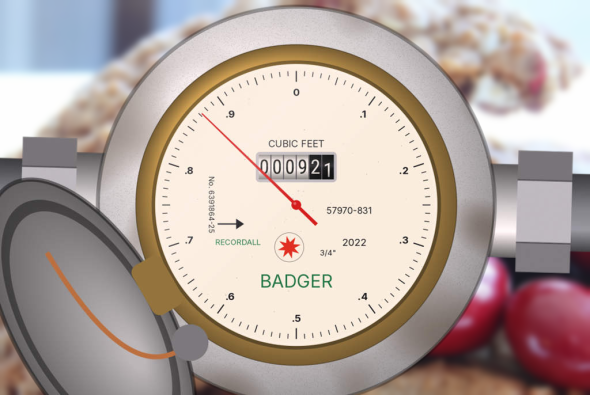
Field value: 920.87 ft³
